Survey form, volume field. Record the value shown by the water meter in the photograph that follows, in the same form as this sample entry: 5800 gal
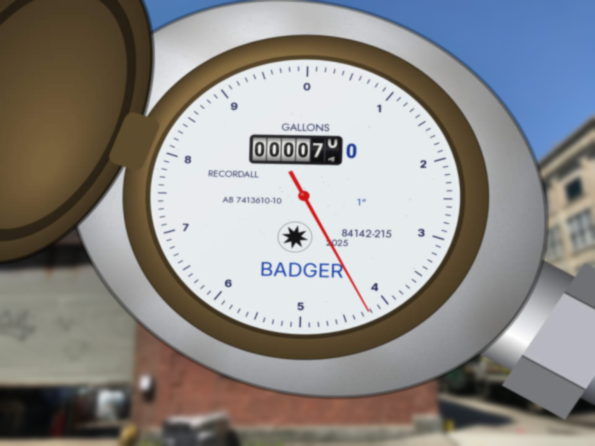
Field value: 704.2 gal
